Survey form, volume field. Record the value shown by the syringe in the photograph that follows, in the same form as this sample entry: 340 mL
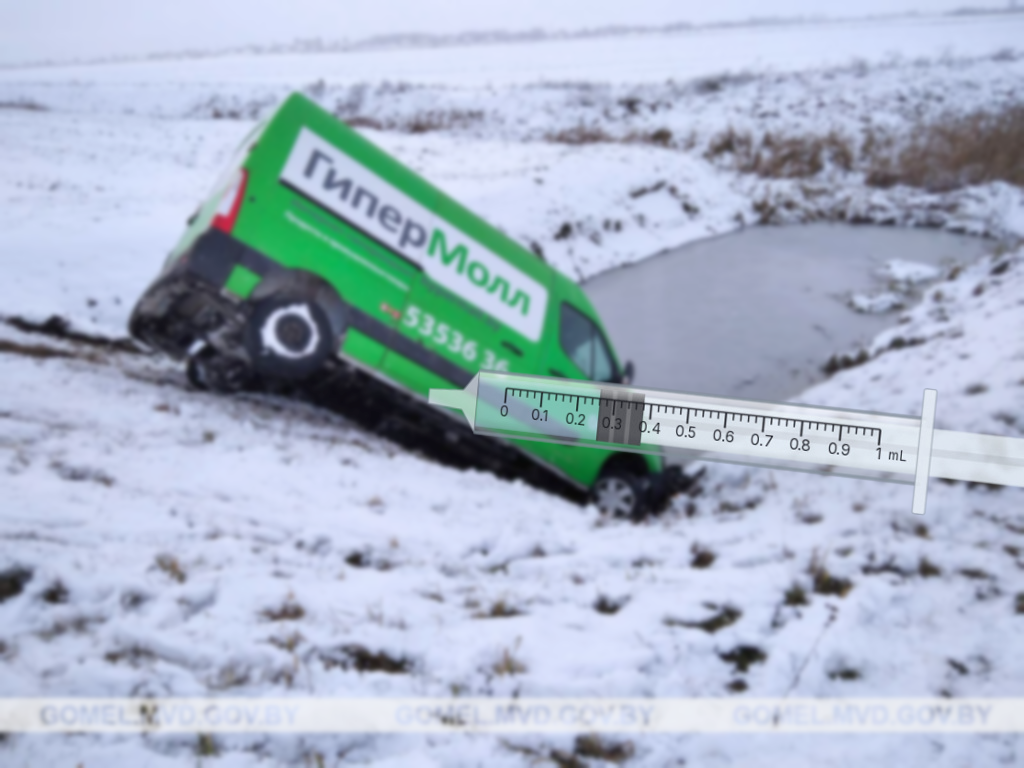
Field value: 0.26 mL
